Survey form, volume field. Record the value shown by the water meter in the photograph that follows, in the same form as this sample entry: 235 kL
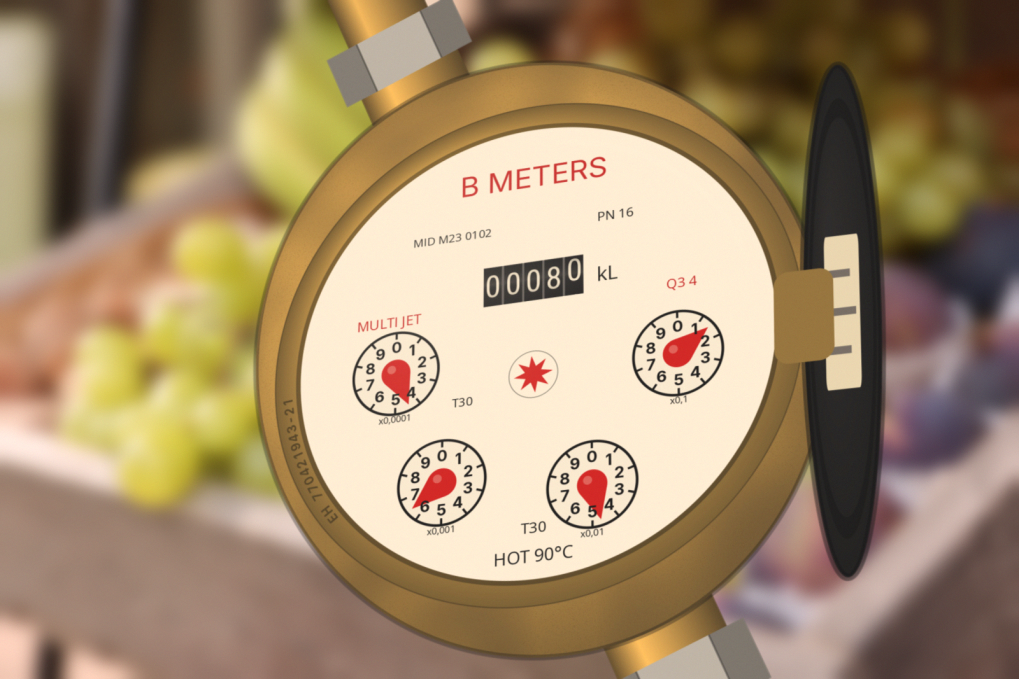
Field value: 80.1464 kL
